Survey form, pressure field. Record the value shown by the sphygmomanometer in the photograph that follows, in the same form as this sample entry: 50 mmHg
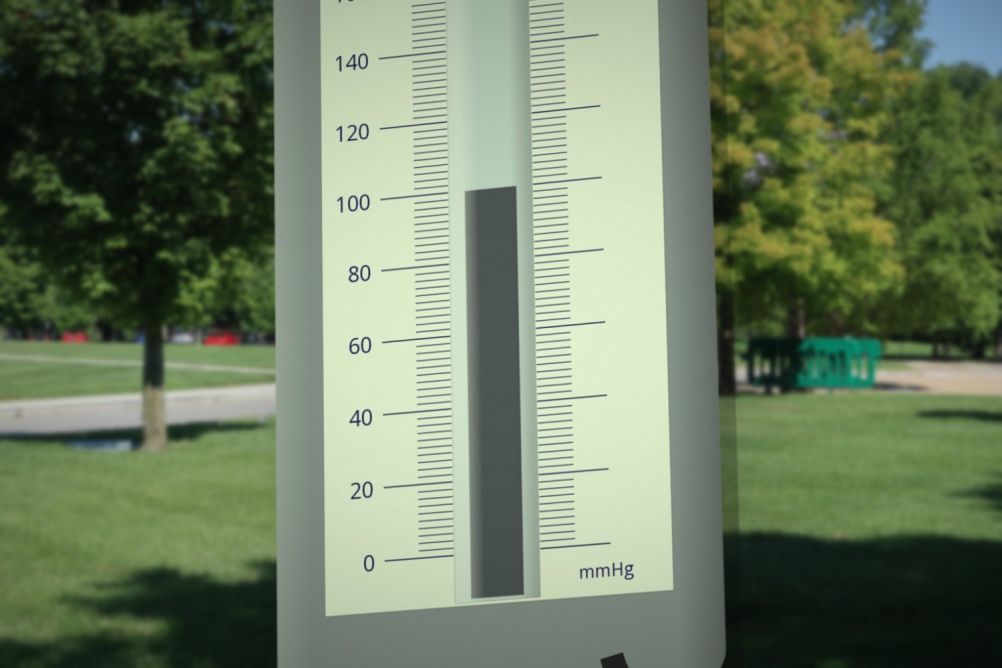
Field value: 100 mmHg
